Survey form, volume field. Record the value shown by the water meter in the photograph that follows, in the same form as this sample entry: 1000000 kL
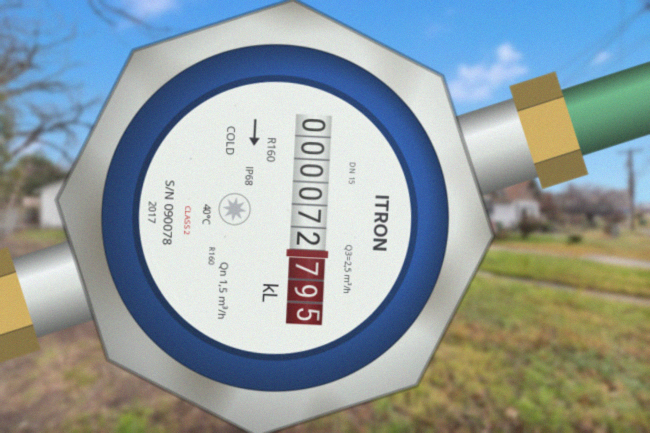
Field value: 72.795 kL
